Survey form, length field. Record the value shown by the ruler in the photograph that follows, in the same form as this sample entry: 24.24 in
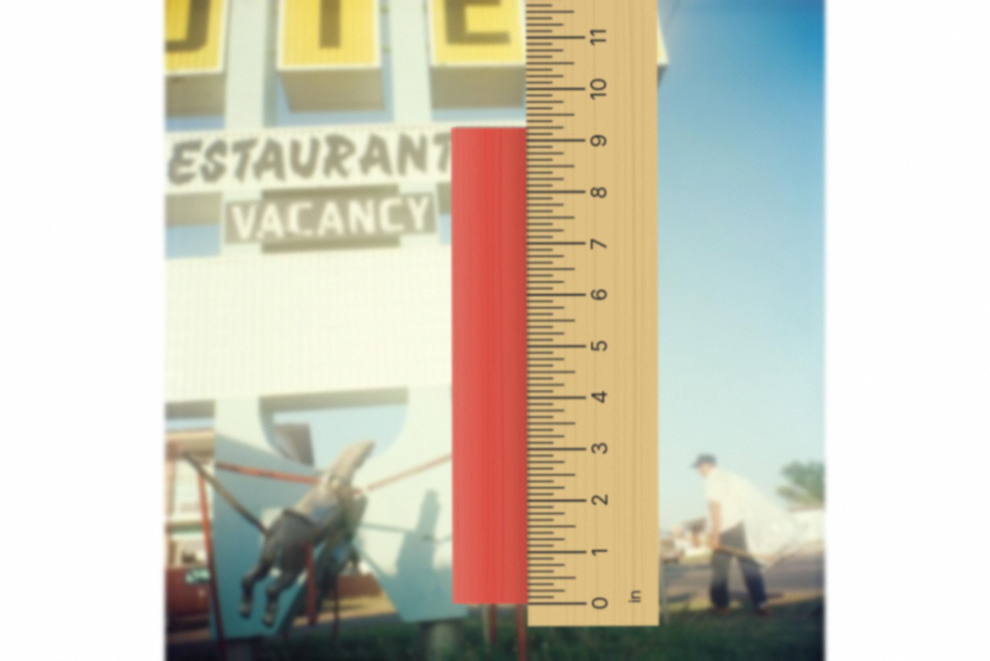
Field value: 9.25 in
